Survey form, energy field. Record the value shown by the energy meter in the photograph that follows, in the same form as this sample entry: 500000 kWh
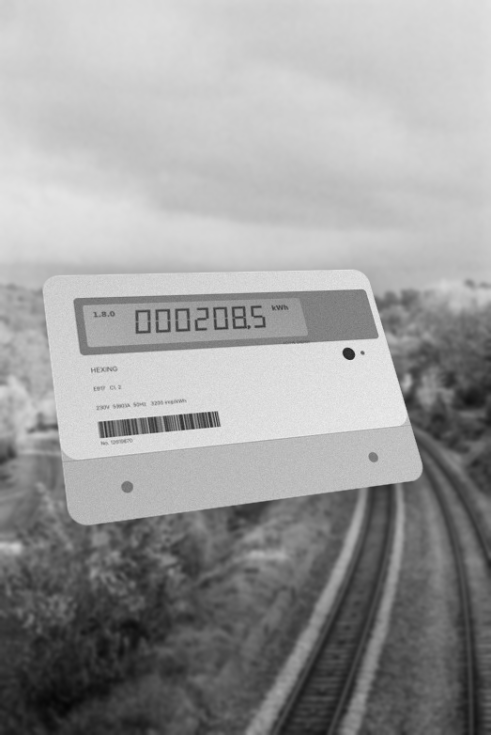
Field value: 208.5 kWh
